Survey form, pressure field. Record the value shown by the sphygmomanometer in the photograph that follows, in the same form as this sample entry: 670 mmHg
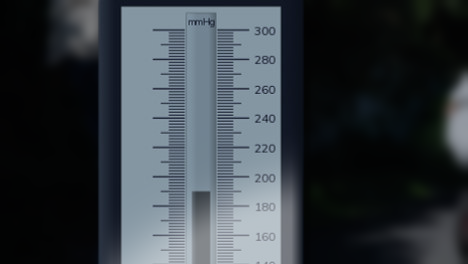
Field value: 190 mmHg
